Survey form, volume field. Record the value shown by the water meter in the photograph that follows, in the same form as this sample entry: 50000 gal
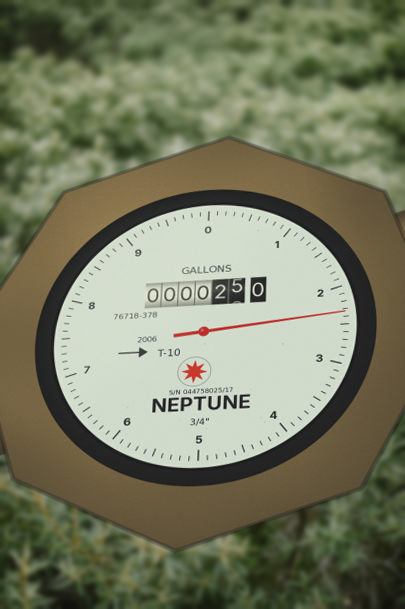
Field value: 252.3 gal
